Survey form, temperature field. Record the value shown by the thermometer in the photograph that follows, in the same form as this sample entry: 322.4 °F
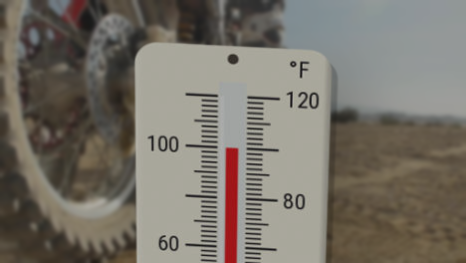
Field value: 100 °F
